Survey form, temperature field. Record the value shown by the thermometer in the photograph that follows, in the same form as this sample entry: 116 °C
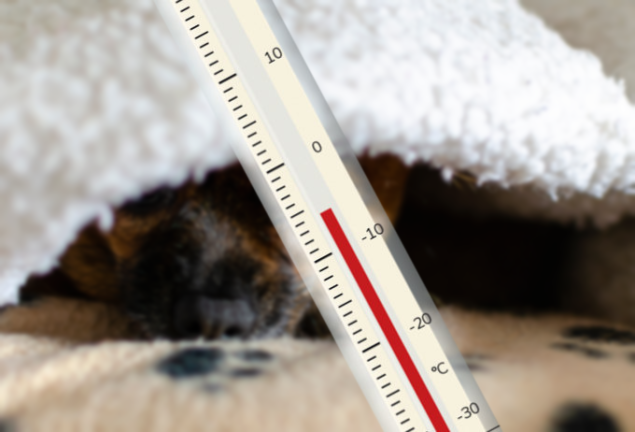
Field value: -6 °C
